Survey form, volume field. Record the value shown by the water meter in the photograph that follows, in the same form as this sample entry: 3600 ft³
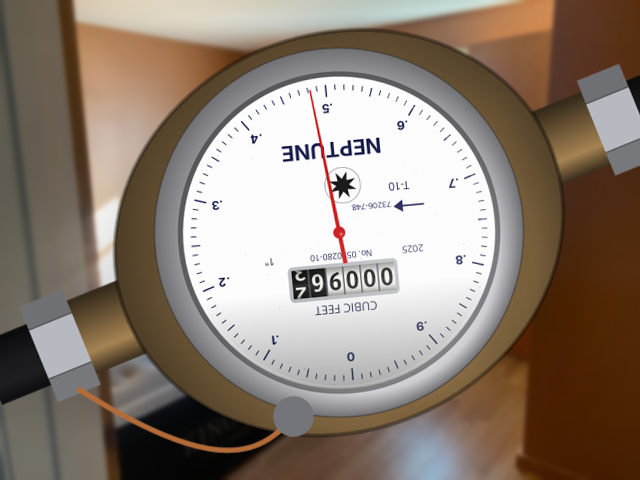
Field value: 962.48 ft³
